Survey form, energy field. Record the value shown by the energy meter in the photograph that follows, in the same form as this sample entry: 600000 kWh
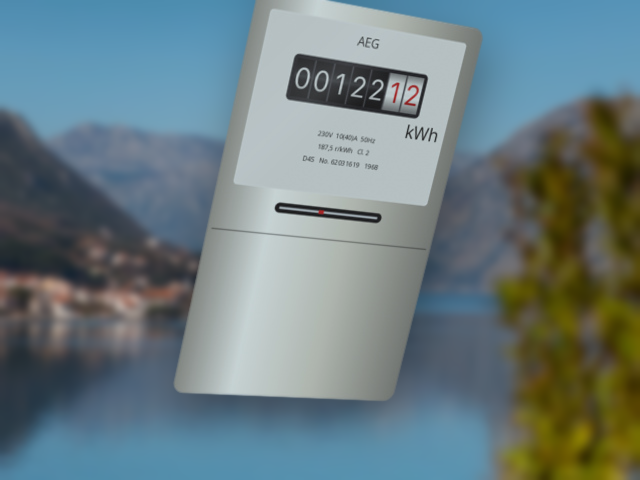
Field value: 122.12 kWh
